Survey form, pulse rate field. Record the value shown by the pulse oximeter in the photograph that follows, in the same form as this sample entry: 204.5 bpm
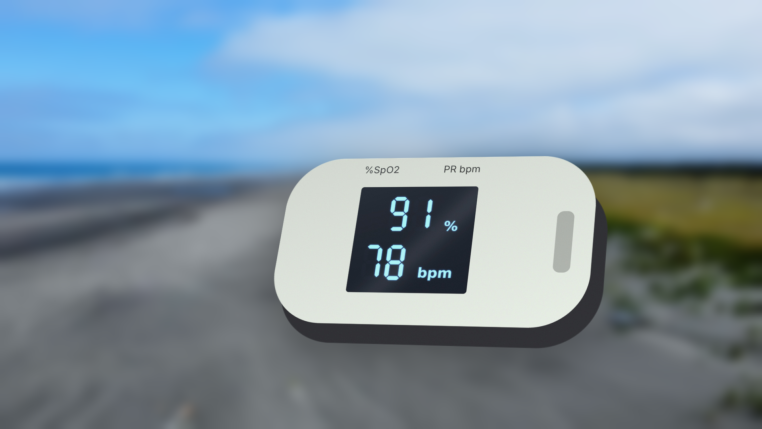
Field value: 78 bpm
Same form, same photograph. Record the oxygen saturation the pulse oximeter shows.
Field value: 91 %
